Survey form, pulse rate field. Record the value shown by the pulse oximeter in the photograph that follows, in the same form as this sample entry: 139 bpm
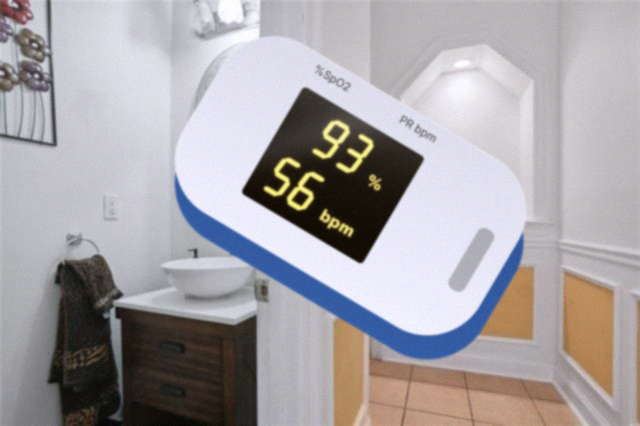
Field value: 56 bpm
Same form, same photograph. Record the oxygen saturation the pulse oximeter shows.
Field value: 93 %
